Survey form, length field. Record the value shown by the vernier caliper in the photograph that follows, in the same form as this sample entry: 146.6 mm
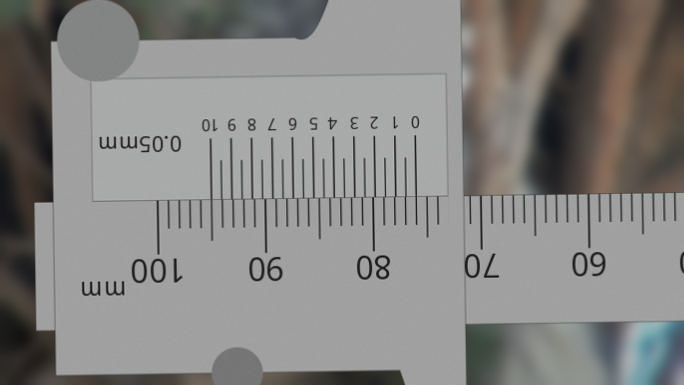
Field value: 76.0 mm
